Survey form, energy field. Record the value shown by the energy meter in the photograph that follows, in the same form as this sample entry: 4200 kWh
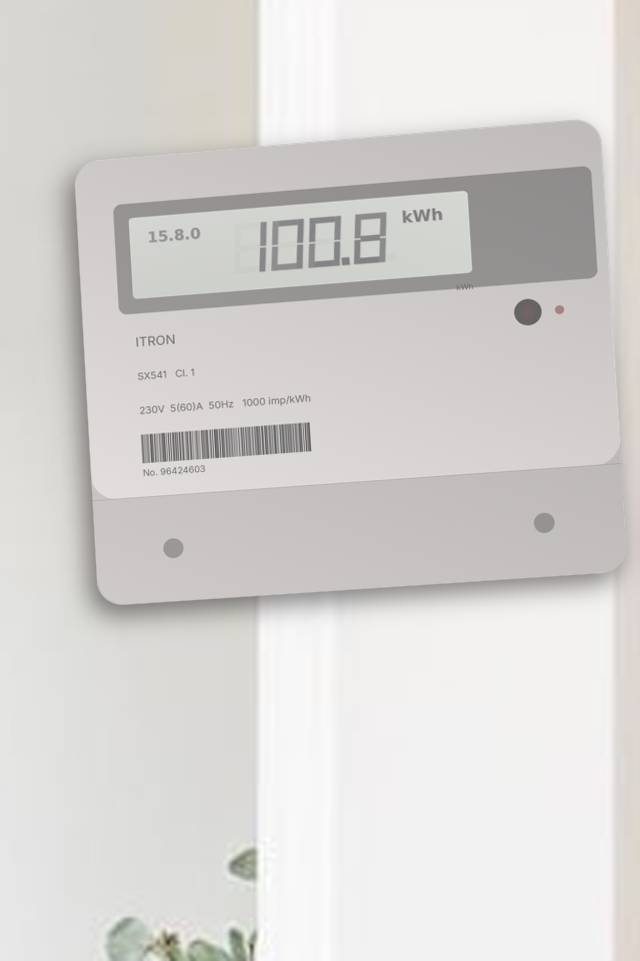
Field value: 100.8 kWh
